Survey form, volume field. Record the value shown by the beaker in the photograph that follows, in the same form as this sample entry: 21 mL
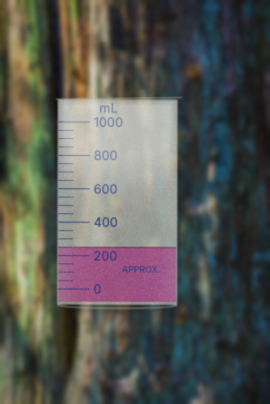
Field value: 250 mL
